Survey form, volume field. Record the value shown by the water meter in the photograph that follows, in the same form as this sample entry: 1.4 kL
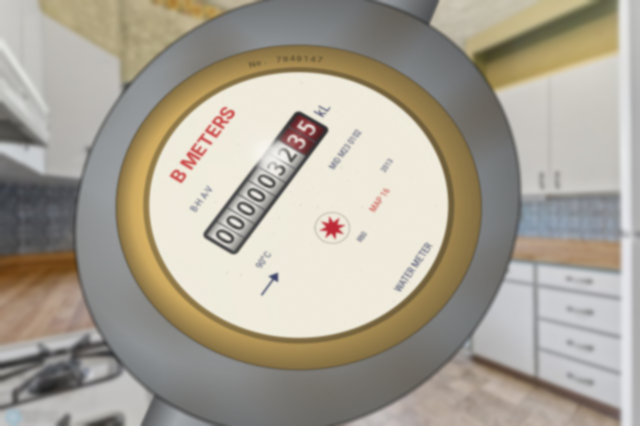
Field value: 32.35 kL
